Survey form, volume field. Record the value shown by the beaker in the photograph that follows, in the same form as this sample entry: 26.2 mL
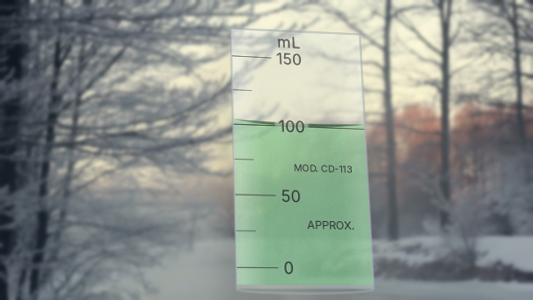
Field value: 100 mL
